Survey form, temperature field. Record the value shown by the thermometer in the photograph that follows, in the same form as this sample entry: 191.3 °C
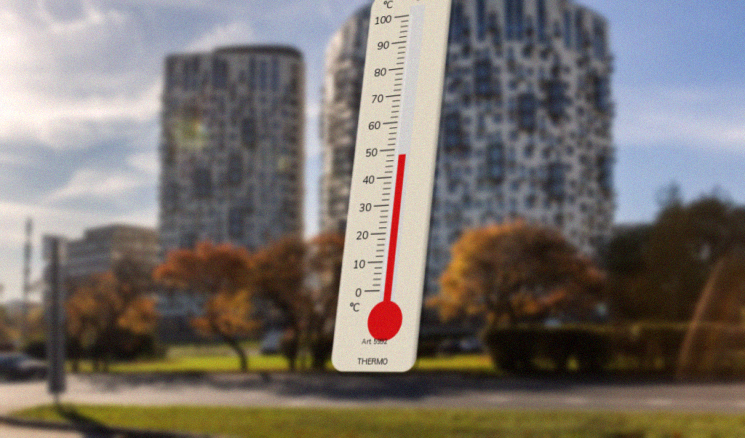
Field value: 48 °C
